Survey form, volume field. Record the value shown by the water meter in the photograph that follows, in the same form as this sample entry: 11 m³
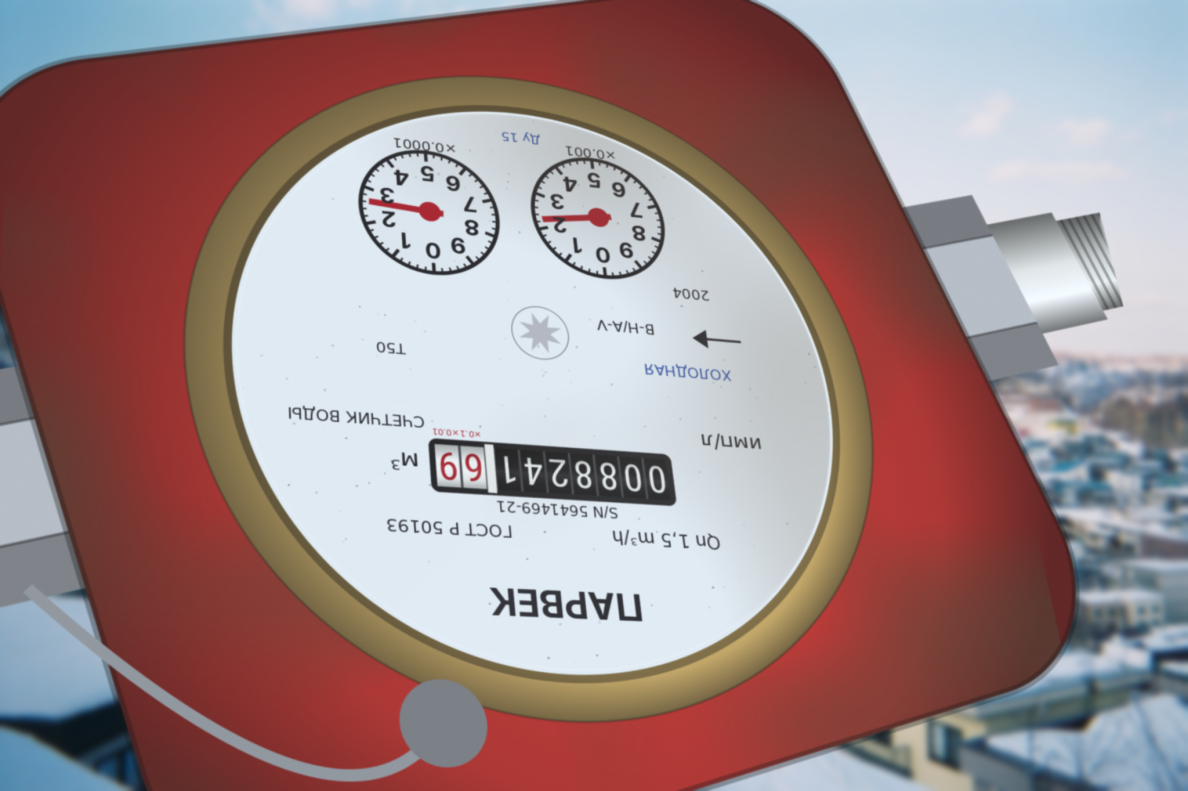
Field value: 88241.6922 m³
